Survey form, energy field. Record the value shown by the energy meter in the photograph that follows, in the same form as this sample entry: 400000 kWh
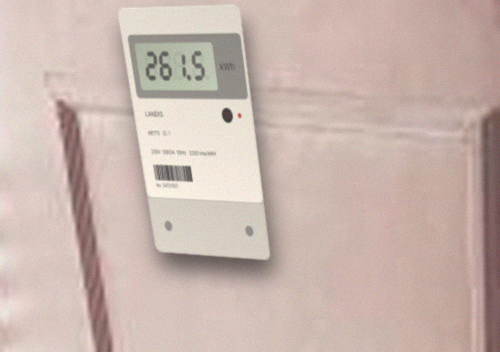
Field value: 261.5 kWh
